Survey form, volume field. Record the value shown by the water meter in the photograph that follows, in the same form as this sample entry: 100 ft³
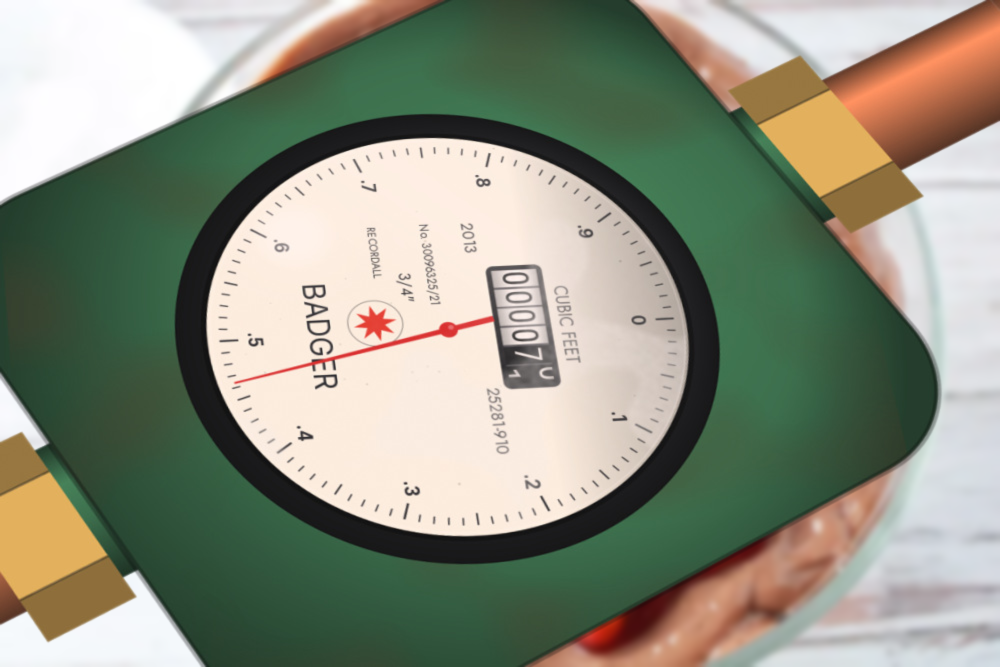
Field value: 70.46 ft³
